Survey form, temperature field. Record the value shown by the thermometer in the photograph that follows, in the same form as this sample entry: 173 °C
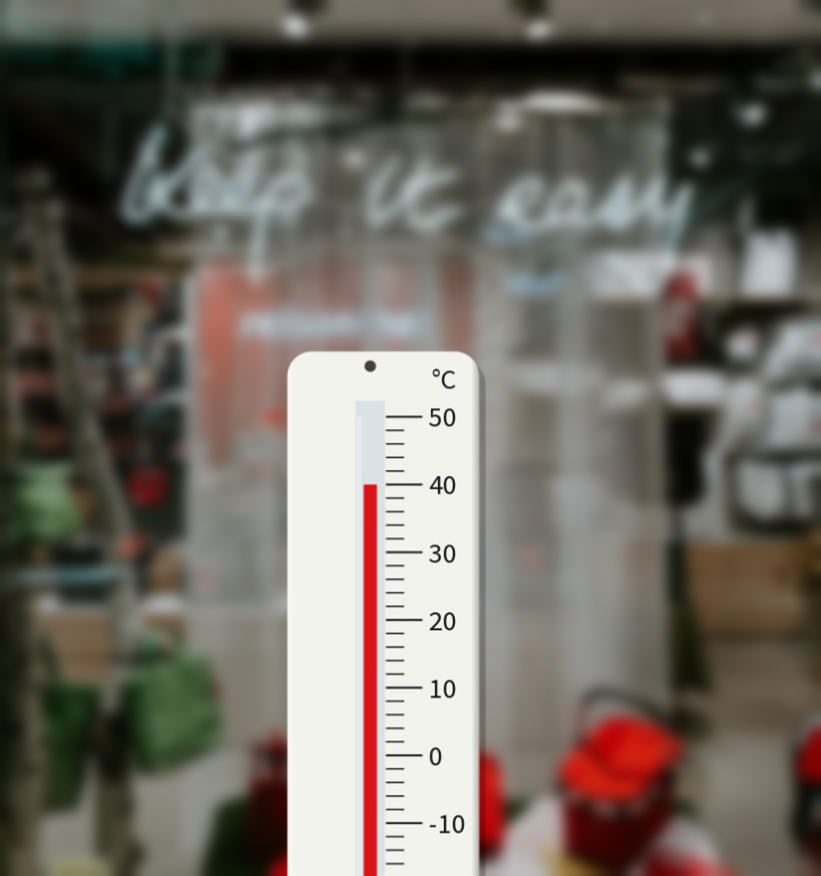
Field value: 40 °C
